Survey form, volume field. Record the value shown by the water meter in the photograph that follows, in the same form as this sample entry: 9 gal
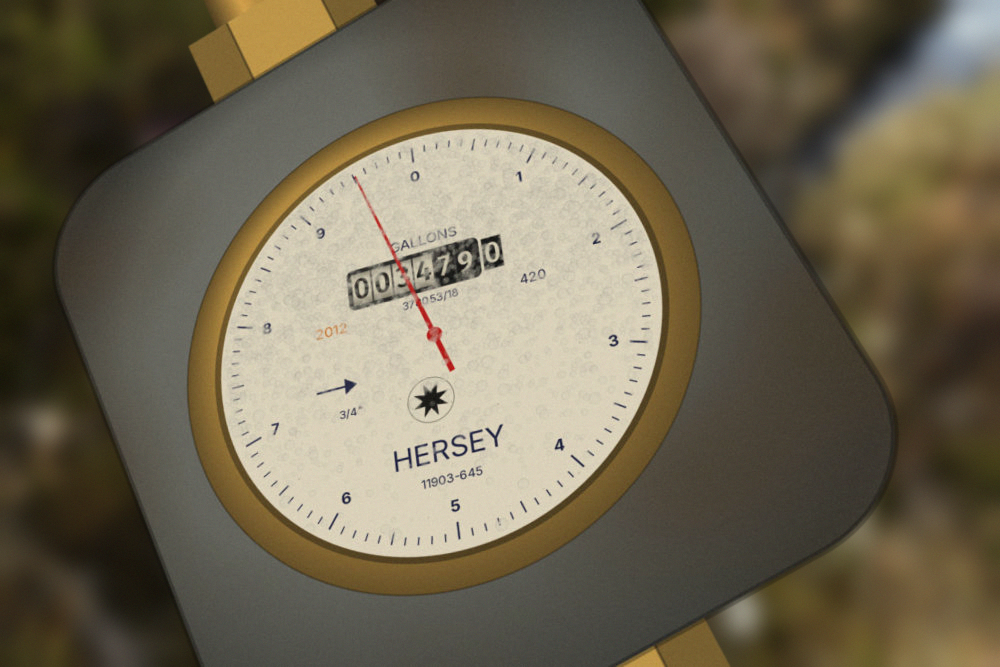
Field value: 34789.5 gal
